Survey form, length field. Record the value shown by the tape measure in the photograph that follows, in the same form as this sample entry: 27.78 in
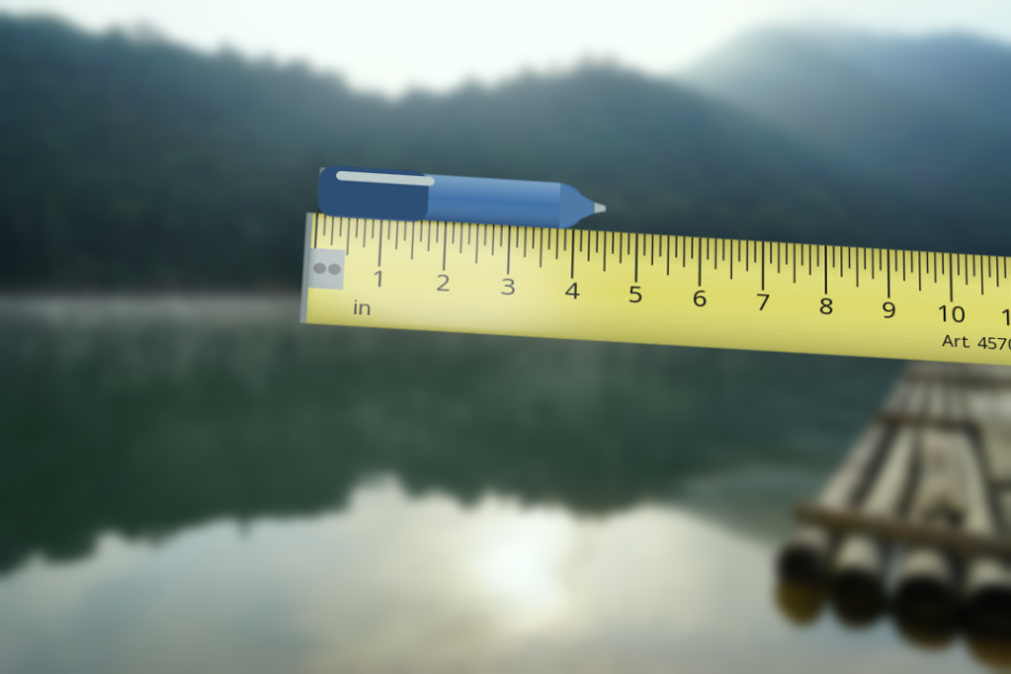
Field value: 4.5 in
